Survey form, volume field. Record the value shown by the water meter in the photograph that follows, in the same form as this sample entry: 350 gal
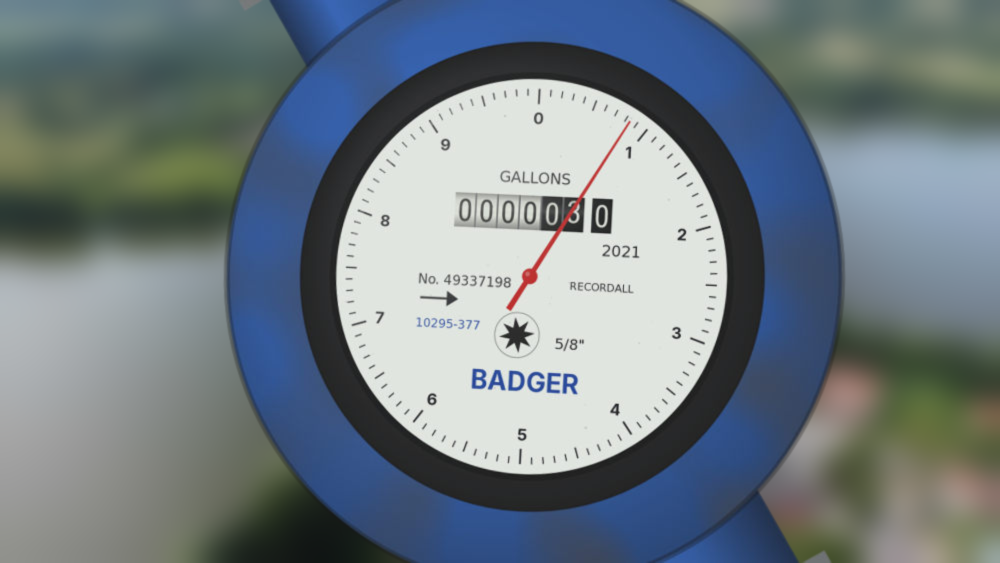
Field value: 30.8 gal
